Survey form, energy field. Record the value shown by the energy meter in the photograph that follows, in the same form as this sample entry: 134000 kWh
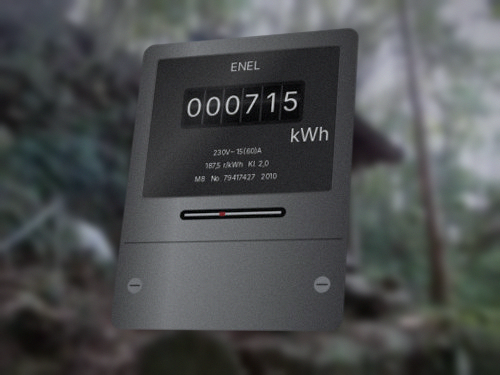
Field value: 715 kWh
